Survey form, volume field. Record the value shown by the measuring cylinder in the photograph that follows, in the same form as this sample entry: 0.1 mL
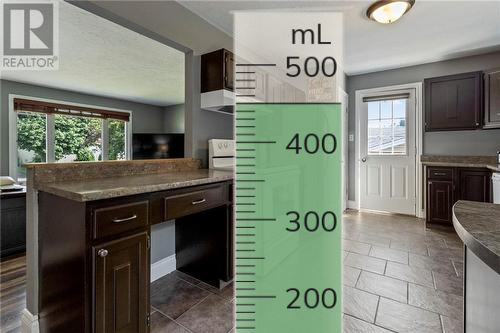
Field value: 450 mL
